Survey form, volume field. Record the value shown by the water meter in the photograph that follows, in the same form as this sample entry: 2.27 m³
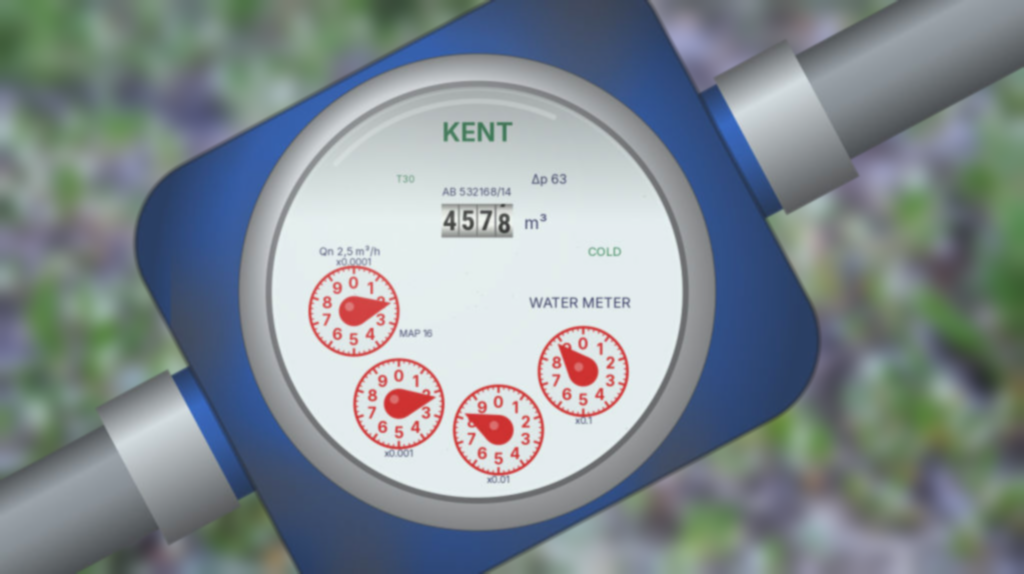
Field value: 4577.8822 m³
